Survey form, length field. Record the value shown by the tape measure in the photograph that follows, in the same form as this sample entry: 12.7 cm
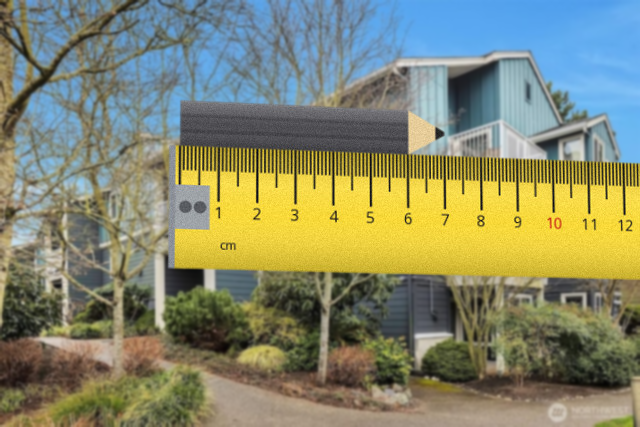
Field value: 7 cm
